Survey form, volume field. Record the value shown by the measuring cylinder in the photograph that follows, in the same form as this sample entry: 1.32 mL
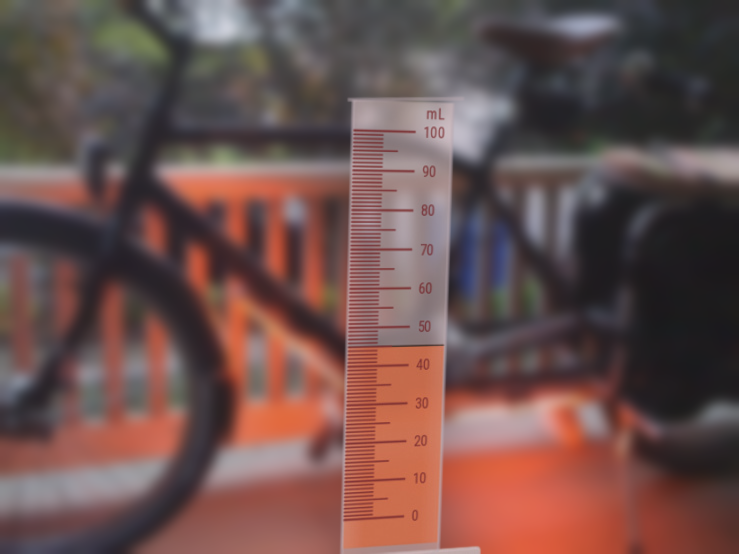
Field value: 45 mL
